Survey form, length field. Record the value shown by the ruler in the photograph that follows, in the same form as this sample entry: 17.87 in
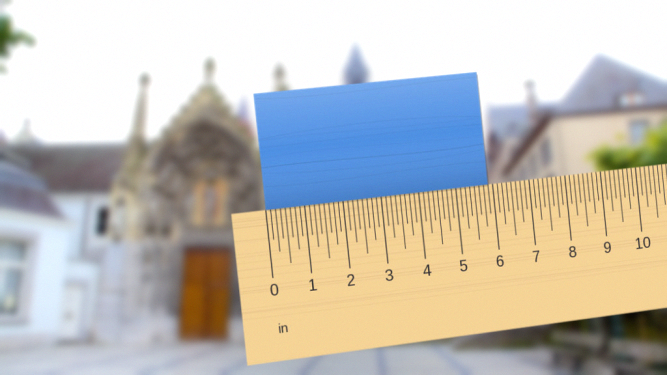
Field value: 5.875 in
